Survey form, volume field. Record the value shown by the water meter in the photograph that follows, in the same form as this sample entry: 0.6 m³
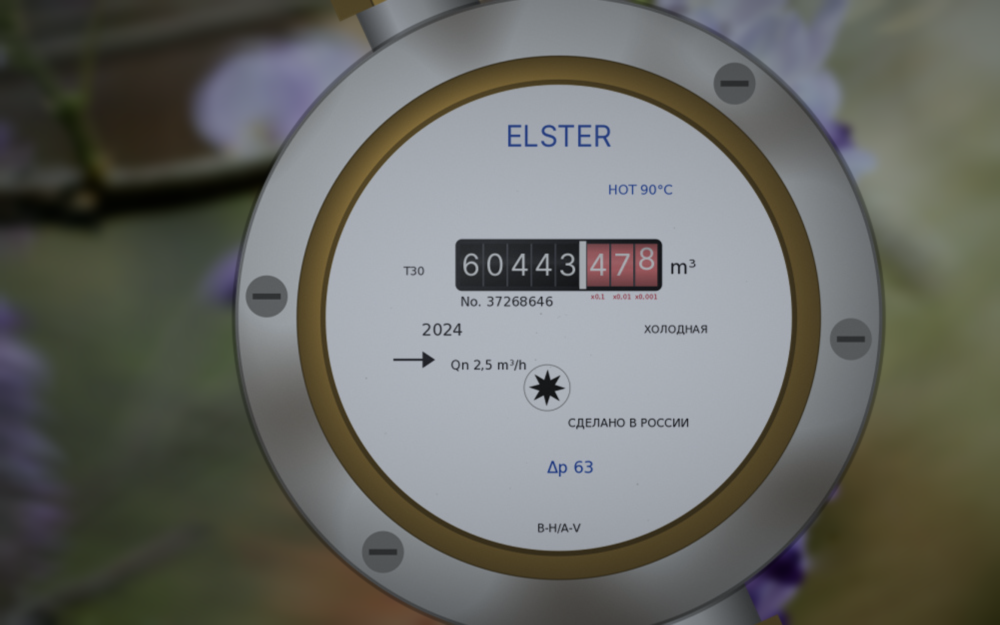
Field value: 60443.478 m³
